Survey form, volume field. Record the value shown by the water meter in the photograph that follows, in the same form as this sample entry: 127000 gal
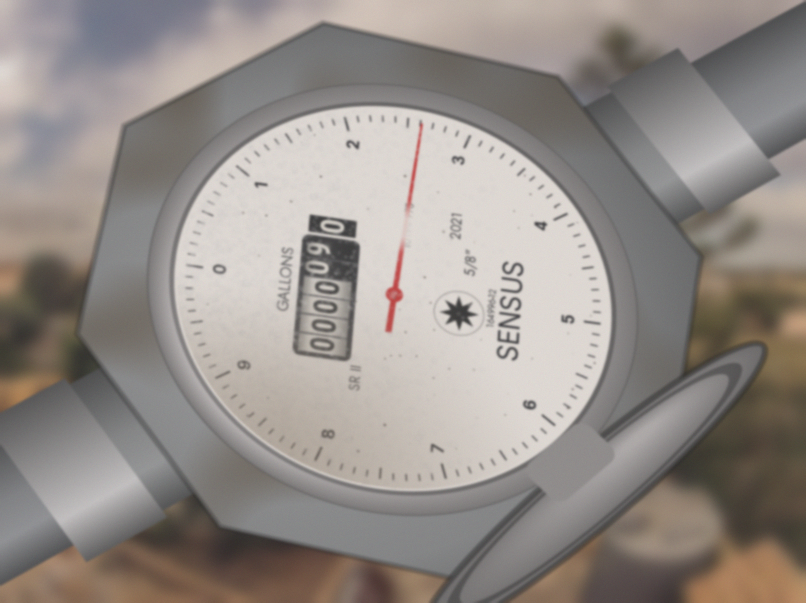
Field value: 92.6 gal
